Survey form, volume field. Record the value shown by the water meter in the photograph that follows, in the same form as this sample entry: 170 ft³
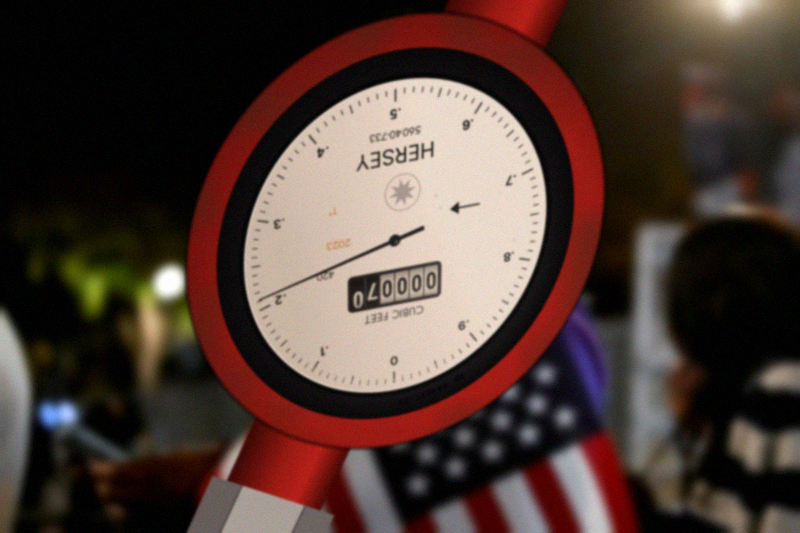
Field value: 70.21 ft³
